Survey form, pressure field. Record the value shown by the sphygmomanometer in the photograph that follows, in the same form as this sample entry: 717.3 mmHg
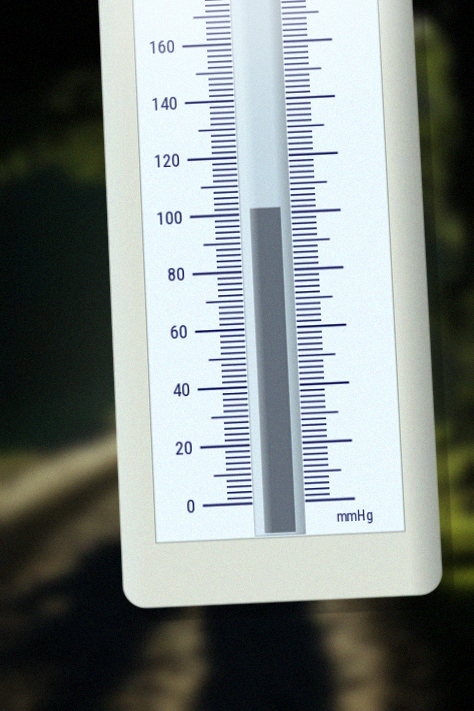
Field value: 102 mmHg
